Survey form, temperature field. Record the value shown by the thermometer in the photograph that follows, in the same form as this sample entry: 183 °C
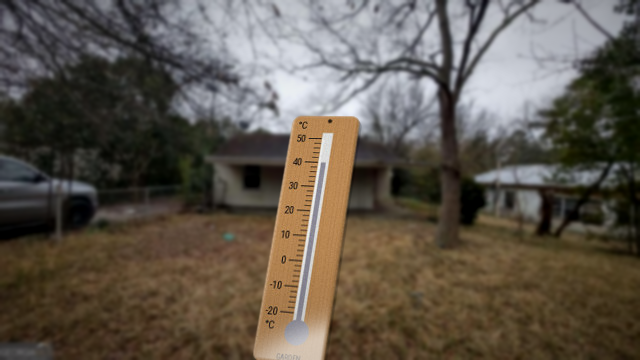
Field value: 40 °C
